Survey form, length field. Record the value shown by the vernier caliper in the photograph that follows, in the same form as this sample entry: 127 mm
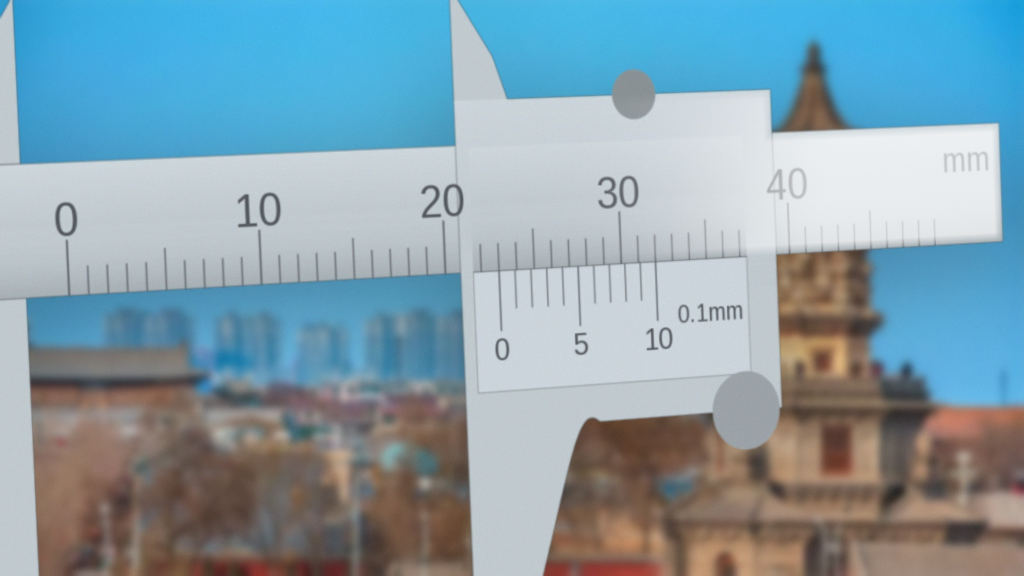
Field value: 23.0 mm
